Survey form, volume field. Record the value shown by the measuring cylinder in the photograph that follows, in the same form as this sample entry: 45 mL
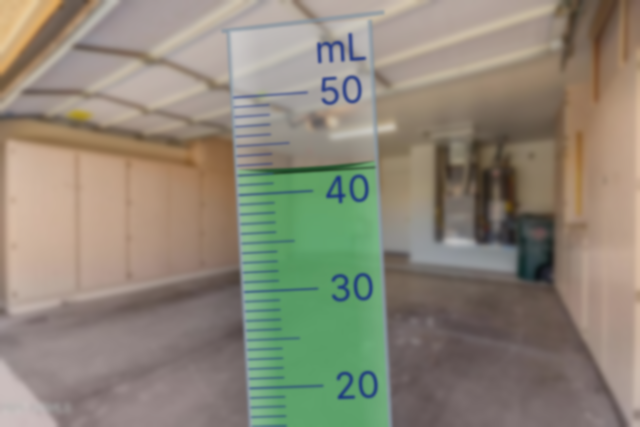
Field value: 42 mL
